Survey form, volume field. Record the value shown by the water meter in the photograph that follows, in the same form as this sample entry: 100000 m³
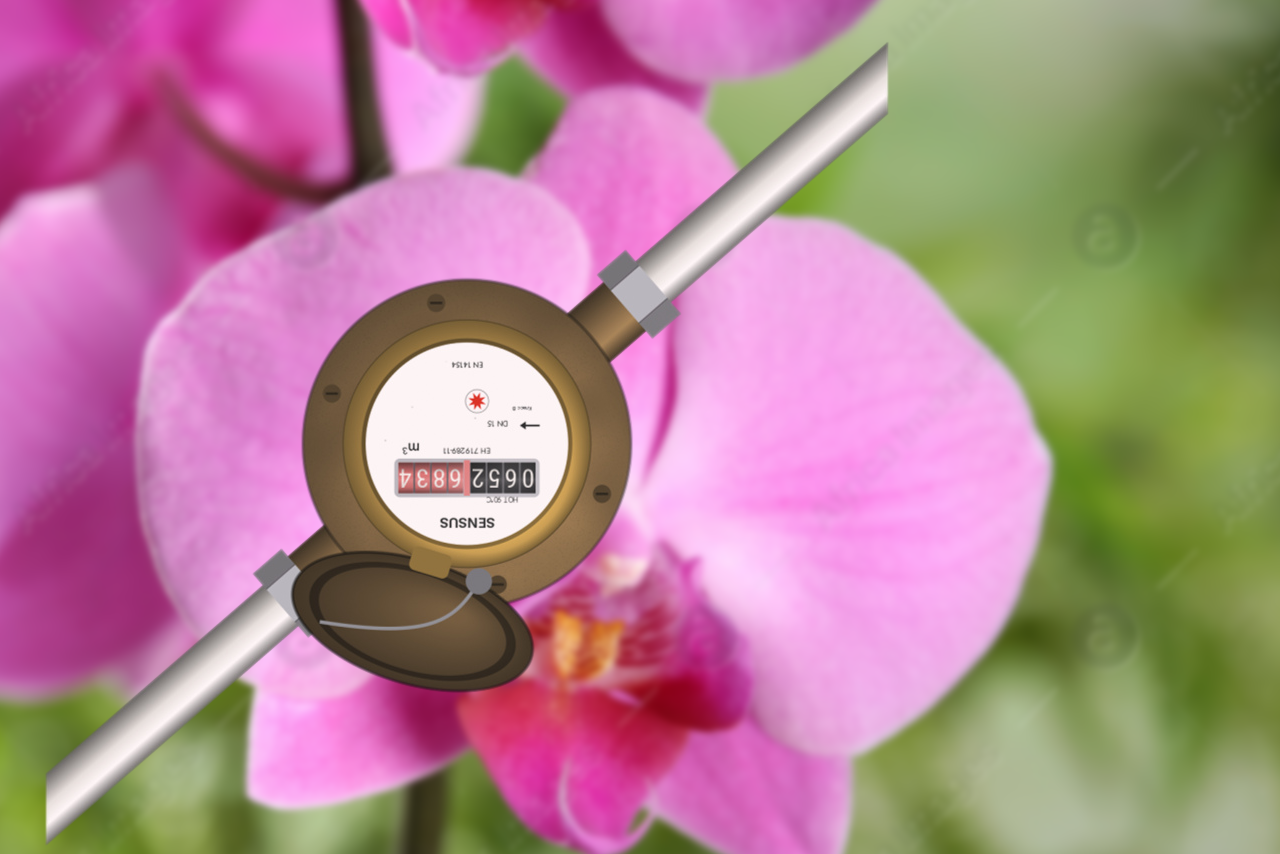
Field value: 652.6834 m³
